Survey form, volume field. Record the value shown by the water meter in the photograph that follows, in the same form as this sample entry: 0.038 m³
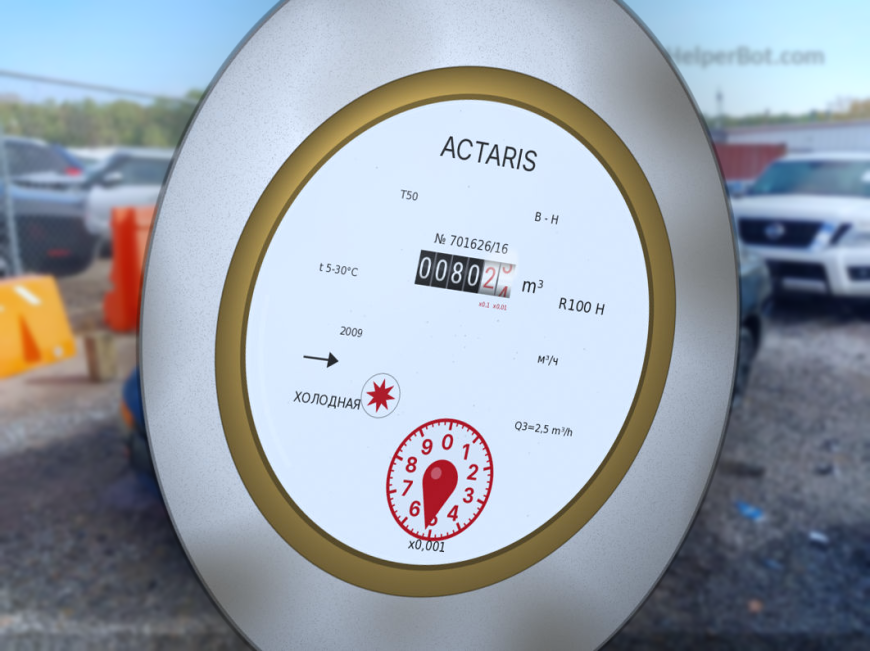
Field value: 80.235 m³
